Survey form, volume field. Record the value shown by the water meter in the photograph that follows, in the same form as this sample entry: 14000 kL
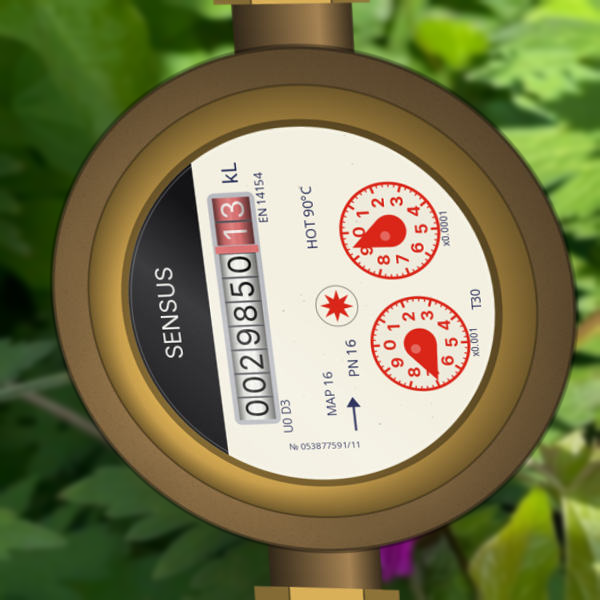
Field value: 29850.1369 kL
